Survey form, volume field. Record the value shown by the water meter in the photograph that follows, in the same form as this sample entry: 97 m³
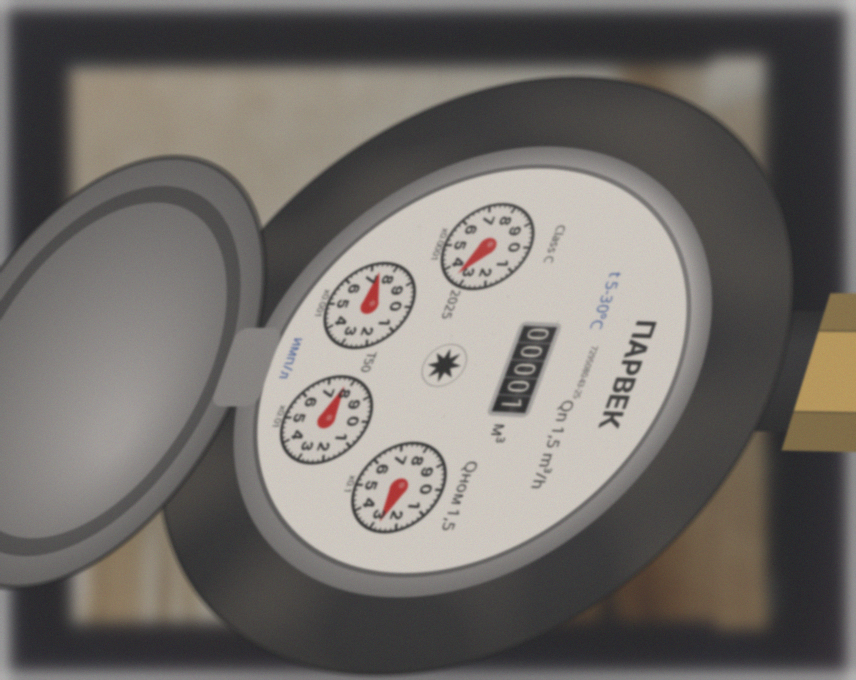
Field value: 1.2773 m³
